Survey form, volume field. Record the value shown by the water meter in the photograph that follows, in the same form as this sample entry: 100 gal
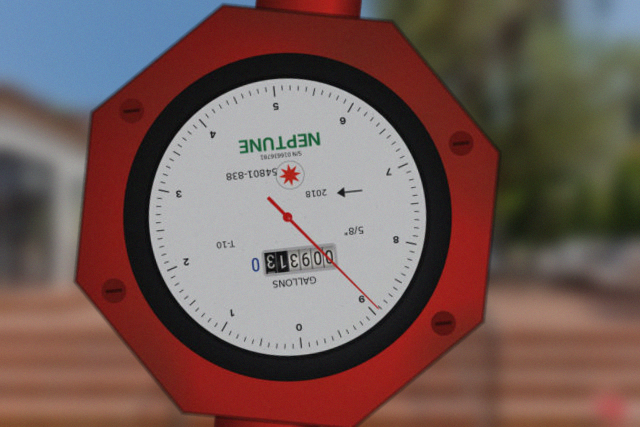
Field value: 93128.9 gal
